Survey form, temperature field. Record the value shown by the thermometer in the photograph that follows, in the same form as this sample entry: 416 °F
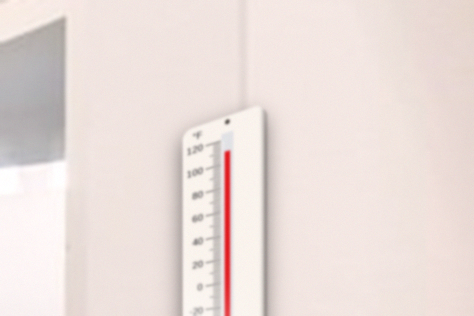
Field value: 110 °F
